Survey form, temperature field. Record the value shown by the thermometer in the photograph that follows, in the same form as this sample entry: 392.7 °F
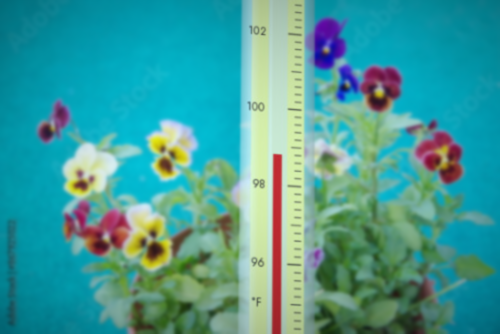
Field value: 98.8 °F
